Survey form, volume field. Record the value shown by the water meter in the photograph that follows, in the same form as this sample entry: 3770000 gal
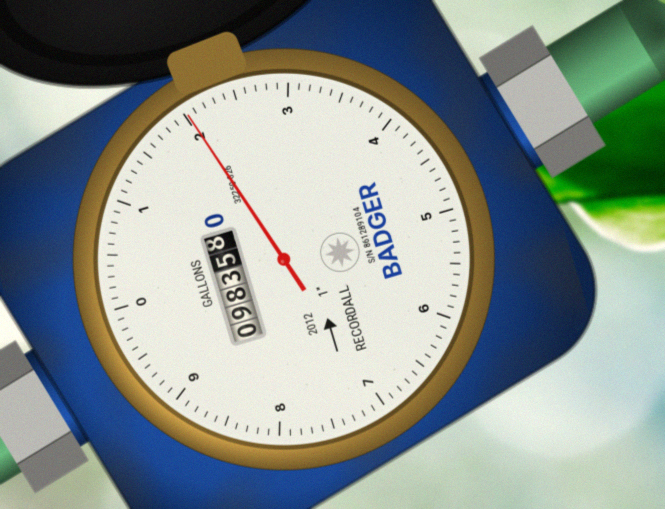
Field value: 983582.0 gal
